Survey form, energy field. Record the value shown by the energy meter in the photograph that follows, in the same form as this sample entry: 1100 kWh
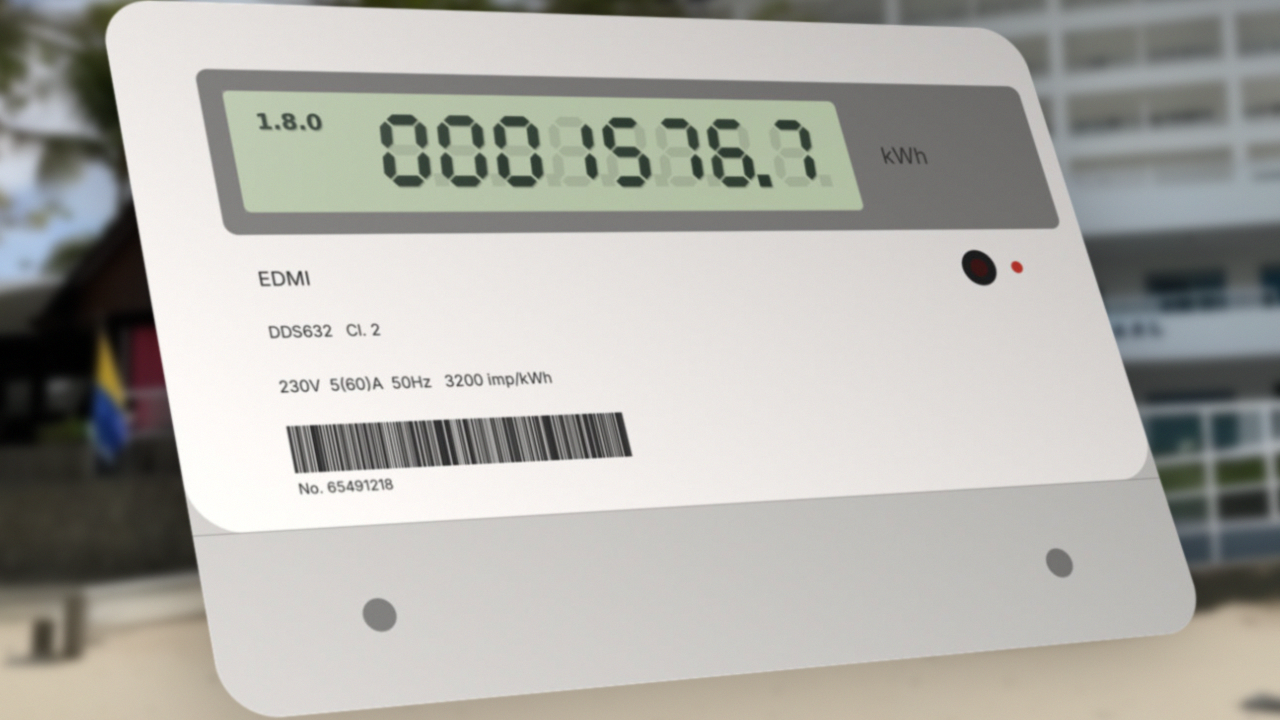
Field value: 1576.7 kWh
